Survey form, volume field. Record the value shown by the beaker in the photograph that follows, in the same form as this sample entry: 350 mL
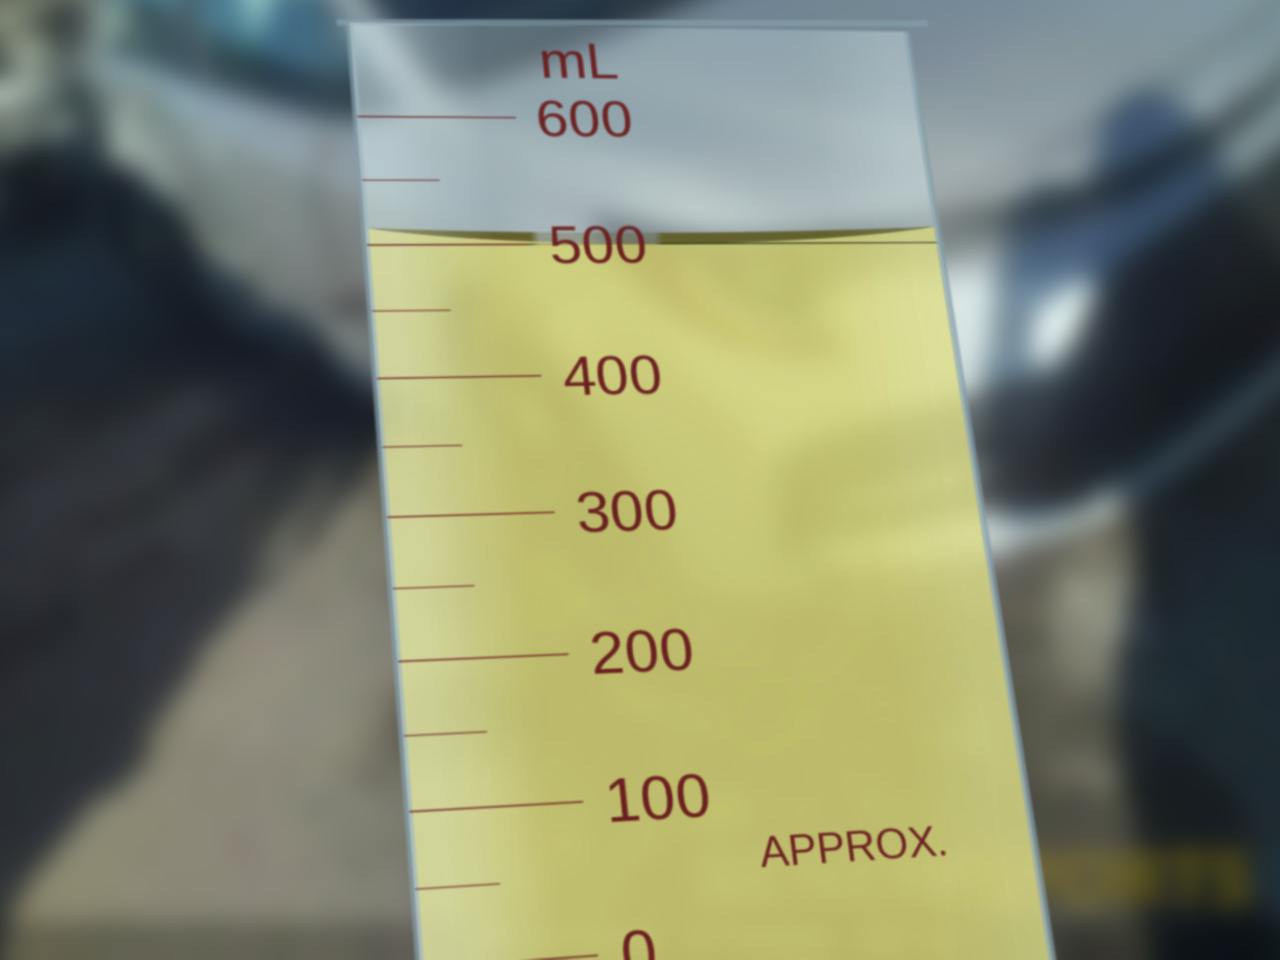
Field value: 500 mL
